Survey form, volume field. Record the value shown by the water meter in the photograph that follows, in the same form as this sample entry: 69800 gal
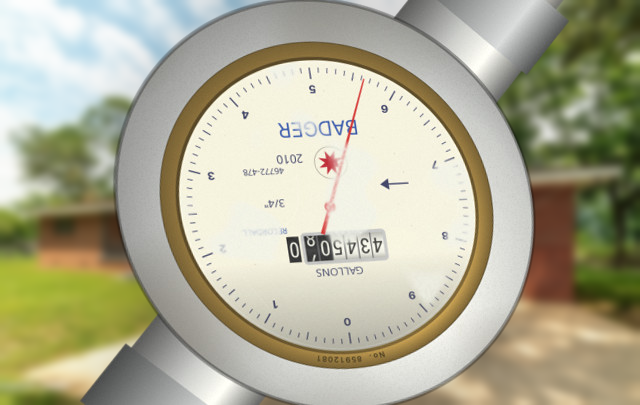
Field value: 4345075.6 gal
